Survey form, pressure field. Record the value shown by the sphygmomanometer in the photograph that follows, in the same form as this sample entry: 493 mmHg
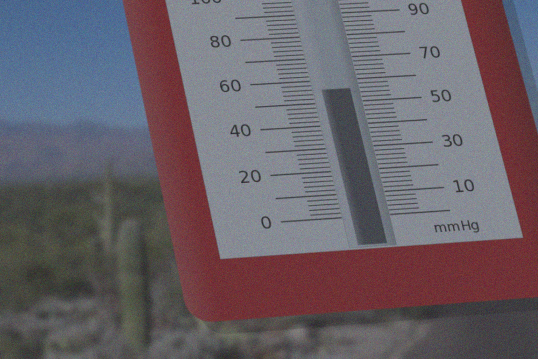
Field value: 56 mmHg
